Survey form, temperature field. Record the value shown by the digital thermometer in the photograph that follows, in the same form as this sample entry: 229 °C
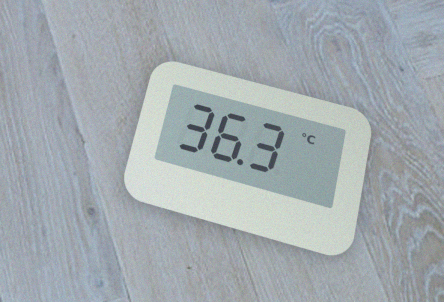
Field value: 36.3 °C
